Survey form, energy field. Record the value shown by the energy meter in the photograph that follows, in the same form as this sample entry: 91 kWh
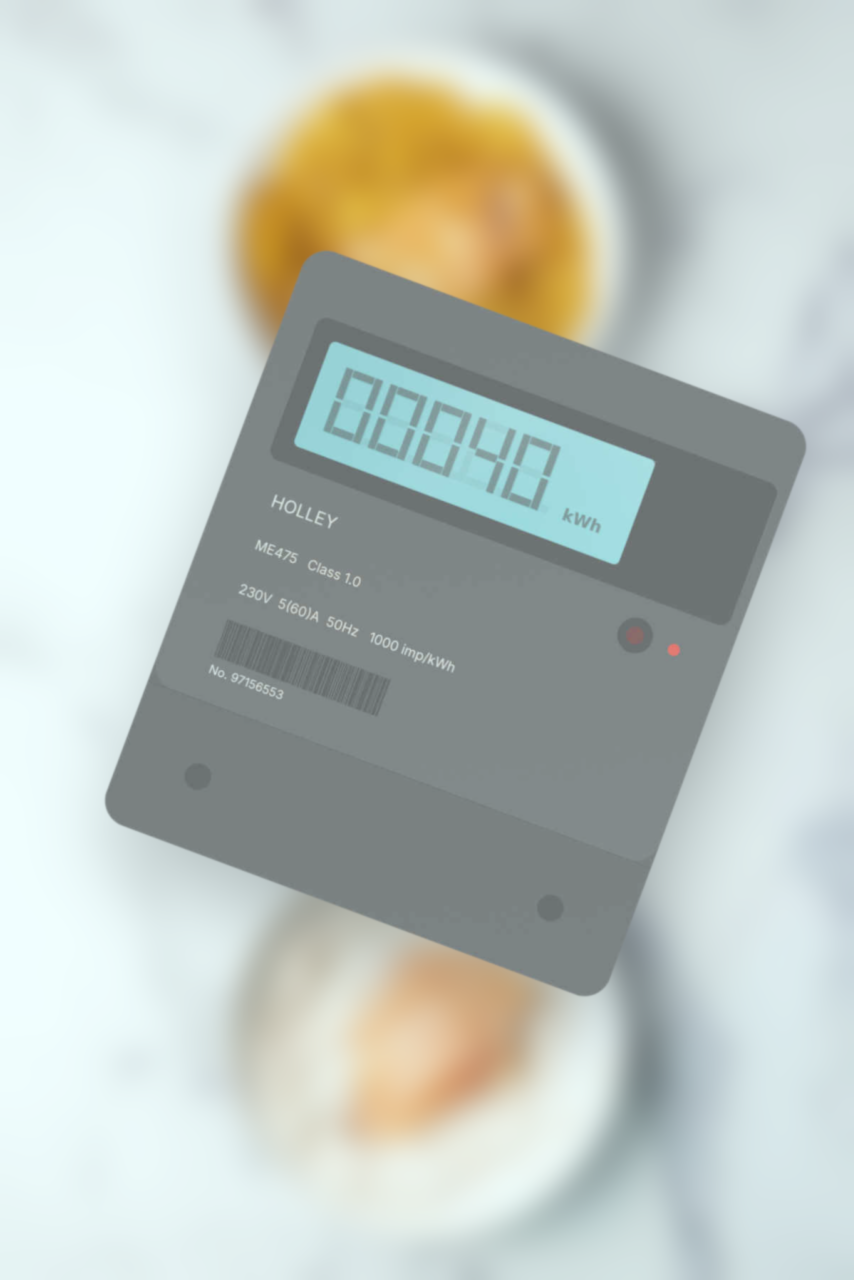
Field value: 40 kWh
